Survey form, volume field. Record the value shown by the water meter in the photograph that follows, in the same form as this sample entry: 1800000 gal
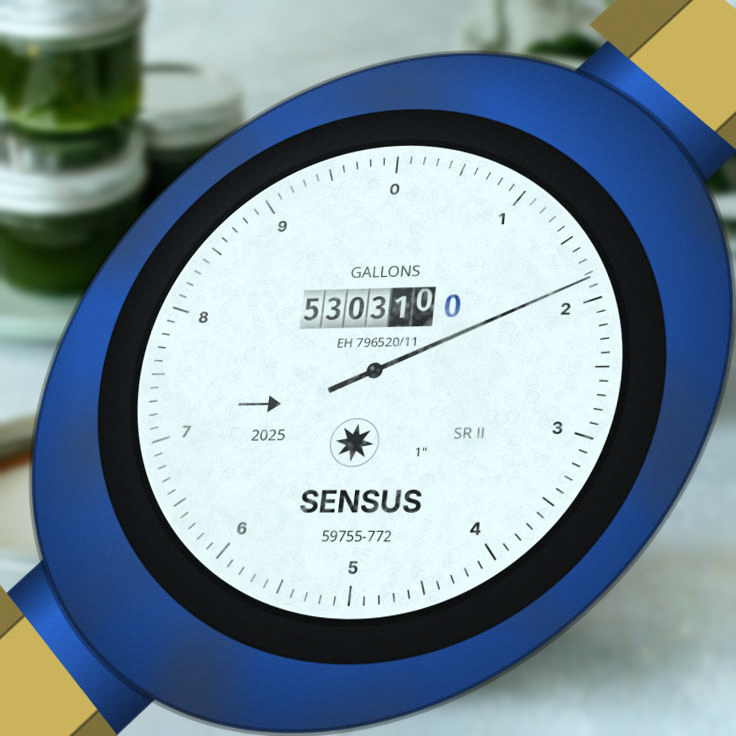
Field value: 5303101.8 gal
